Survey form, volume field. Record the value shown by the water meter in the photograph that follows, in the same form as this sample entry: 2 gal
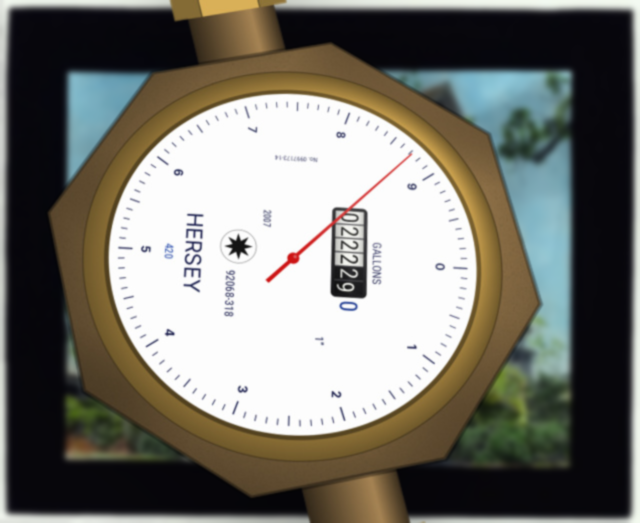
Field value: 222288.7 gal
